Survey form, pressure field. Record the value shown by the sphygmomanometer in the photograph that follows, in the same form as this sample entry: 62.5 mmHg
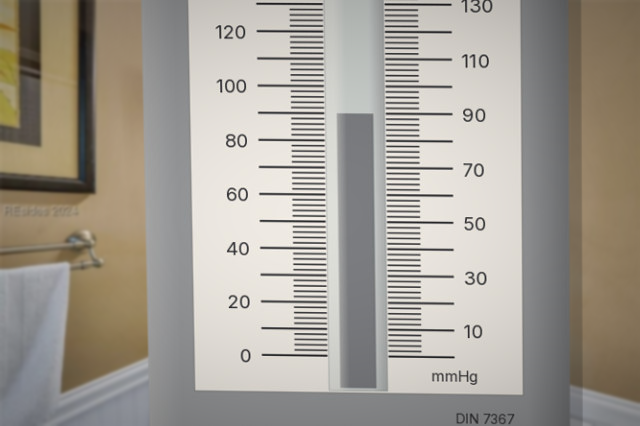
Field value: 90 mmHg
